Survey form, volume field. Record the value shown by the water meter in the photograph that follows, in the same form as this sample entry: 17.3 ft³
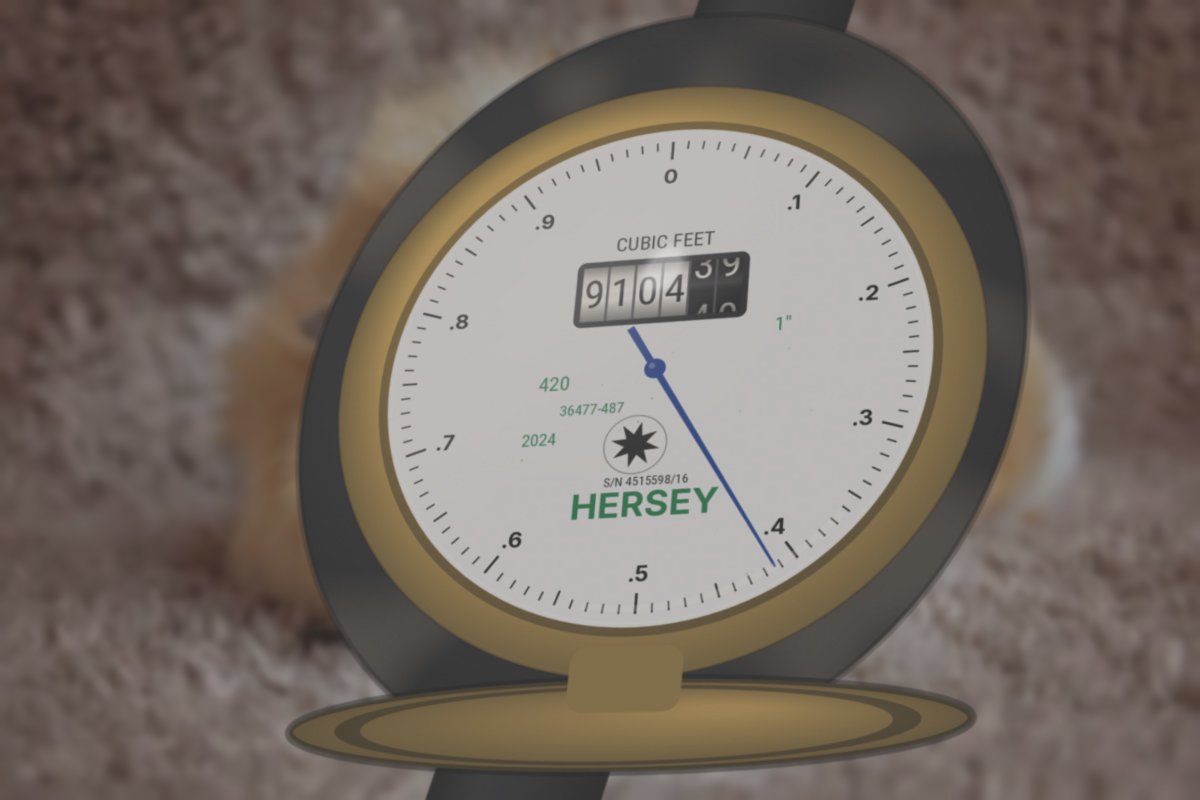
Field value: 910439.41 ft³
